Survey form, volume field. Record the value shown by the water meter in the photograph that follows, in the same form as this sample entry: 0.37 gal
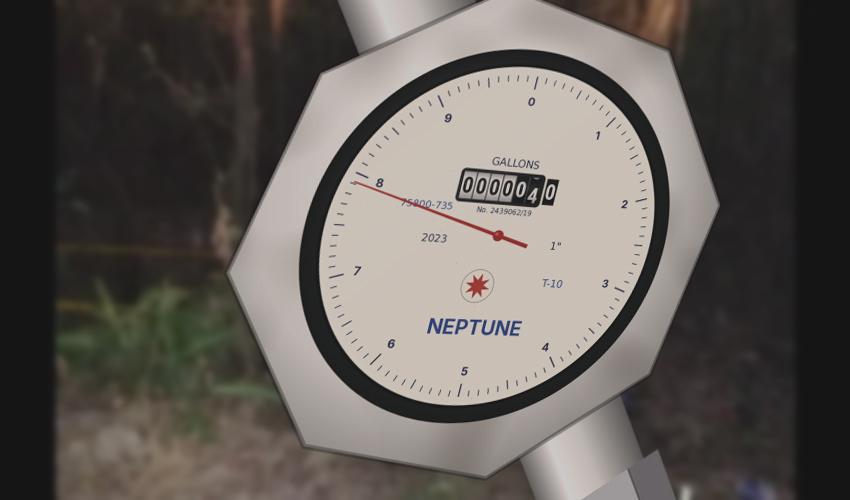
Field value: 37.9 gal
